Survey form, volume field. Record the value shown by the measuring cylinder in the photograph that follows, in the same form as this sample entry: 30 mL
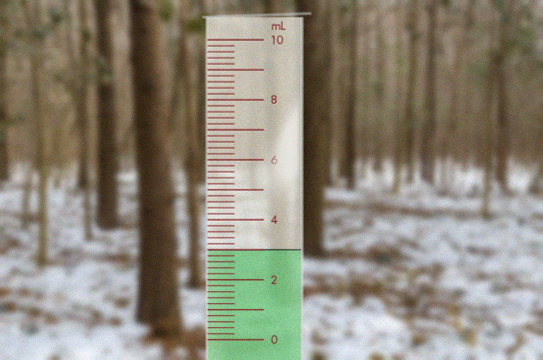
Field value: 3 mL
